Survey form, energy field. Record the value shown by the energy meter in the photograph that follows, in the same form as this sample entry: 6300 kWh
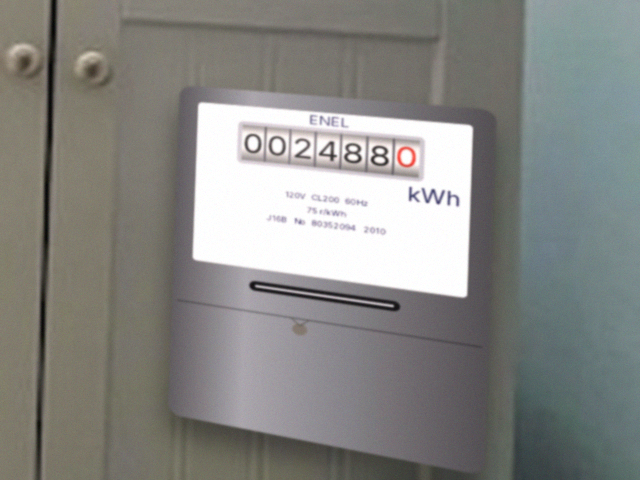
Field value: 2488.0 kWh
